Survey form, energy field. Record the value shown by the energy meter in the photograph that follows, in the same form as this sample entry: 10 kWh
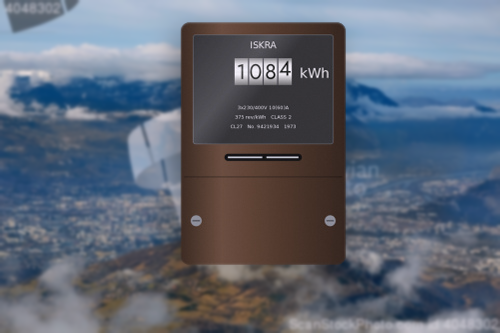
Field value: 1084 kWh
